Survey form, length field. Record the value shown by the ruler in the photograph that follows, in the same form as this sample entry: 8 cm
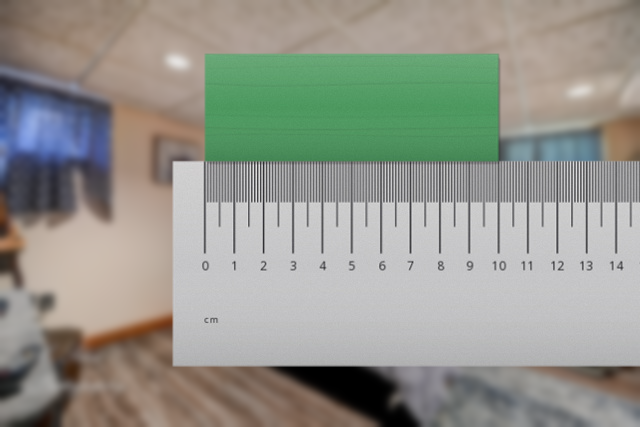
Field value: 10 cm
